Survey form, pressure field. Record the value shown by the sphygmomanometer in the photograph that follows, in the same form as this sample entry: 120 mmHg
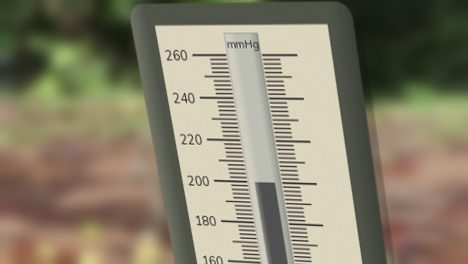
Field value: 200 mmHg
